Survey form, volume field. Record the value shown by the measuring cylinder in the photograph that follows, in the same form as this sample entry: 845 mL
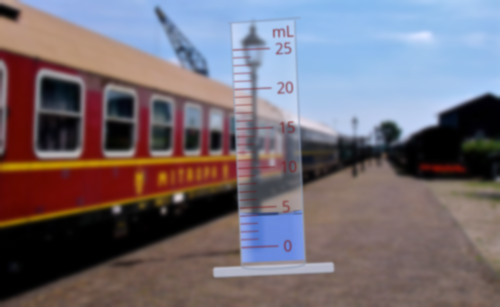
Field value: 4 mL
